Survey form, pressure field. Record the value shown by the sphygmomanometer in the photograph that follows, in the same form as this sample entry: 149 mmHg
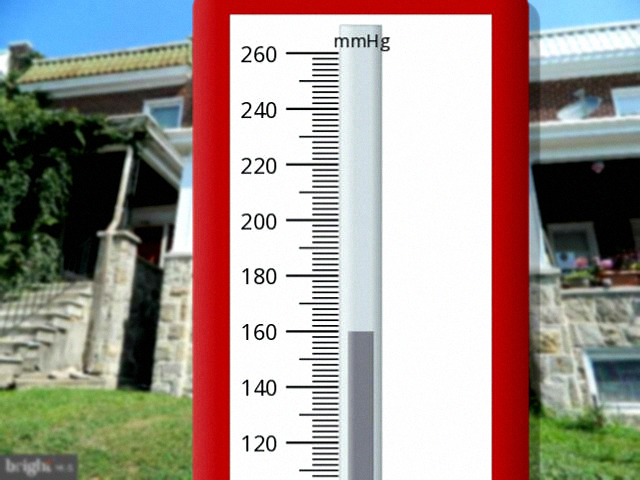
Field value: 160 mmHg
